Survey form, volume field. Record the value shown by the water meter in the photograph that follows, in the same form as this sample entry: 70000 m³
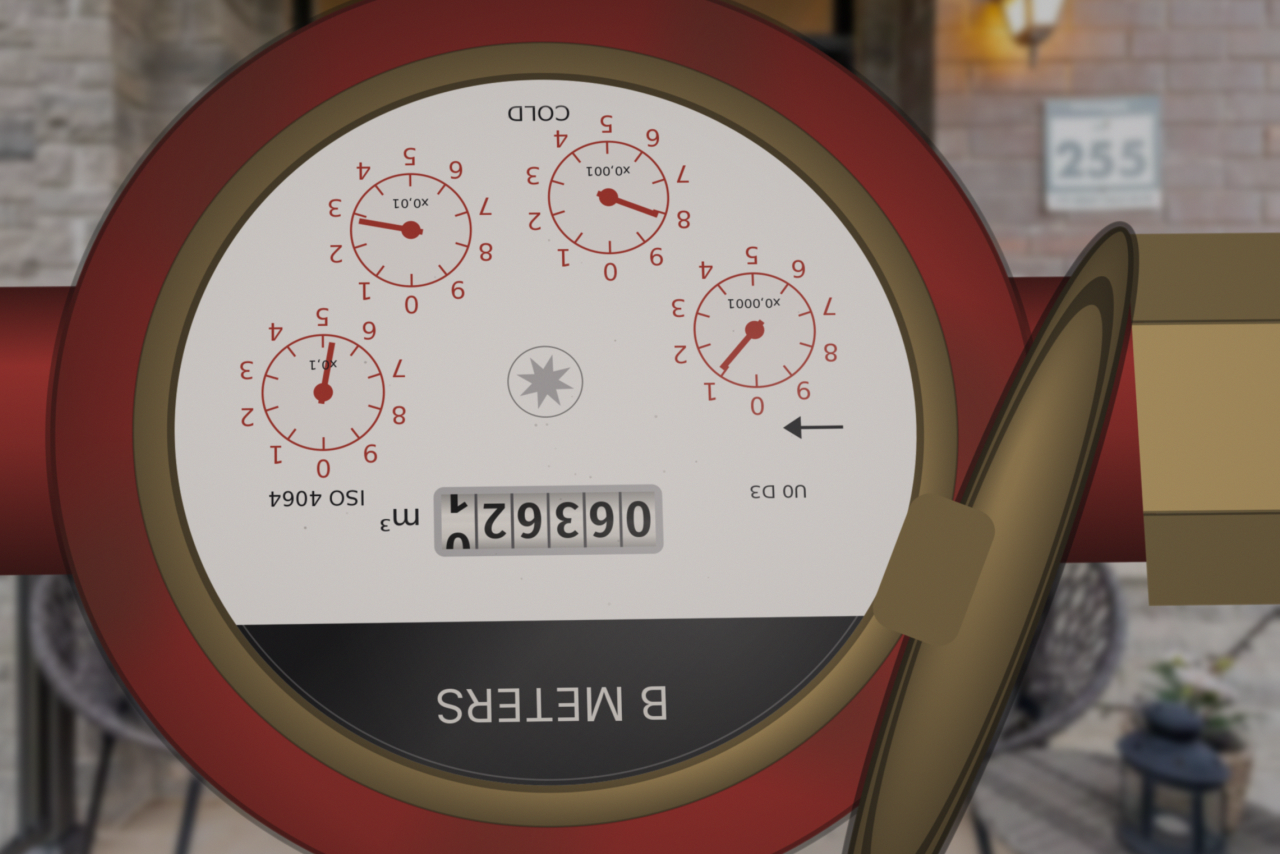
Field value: 63620.5281 m³
